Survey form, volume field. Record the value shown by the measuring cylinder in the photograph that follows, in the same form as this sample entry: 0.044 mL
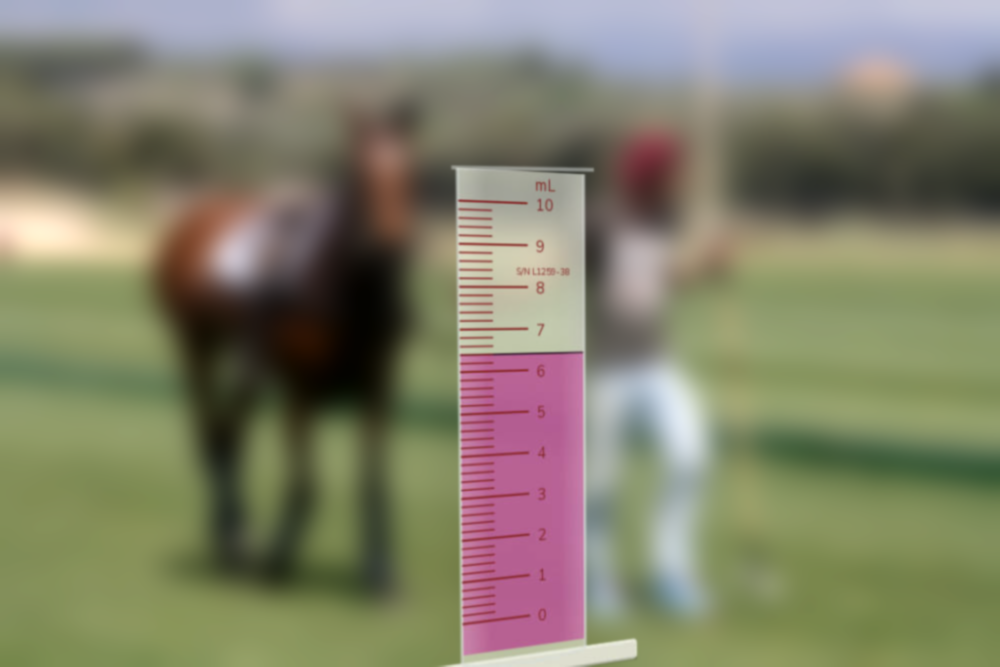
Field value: 6.4 mL
